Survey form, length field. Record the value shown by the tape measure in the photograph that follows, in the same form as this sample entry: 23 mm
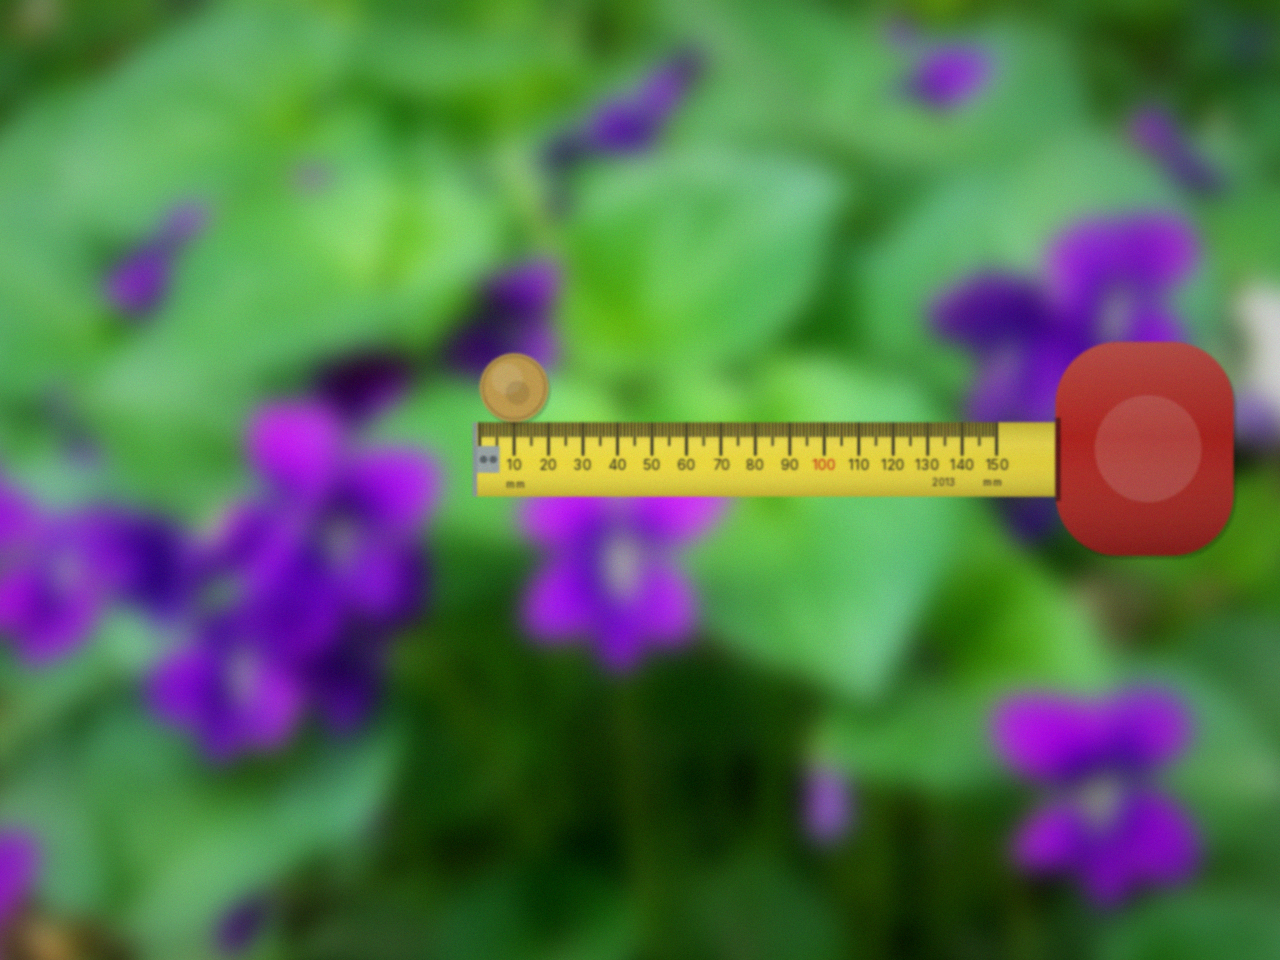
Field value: 20 mm
